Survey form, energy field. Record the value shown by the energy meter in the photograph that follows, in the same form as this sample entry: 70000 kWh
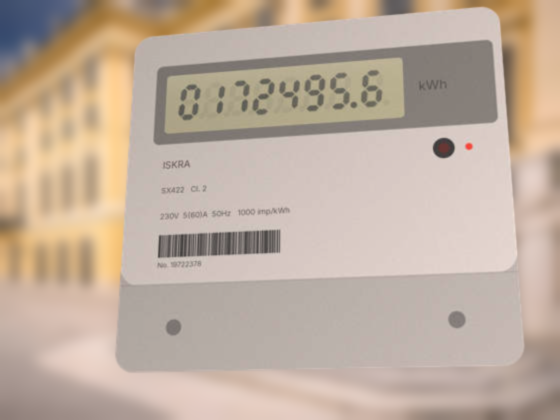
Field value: 172495.6 kWh
